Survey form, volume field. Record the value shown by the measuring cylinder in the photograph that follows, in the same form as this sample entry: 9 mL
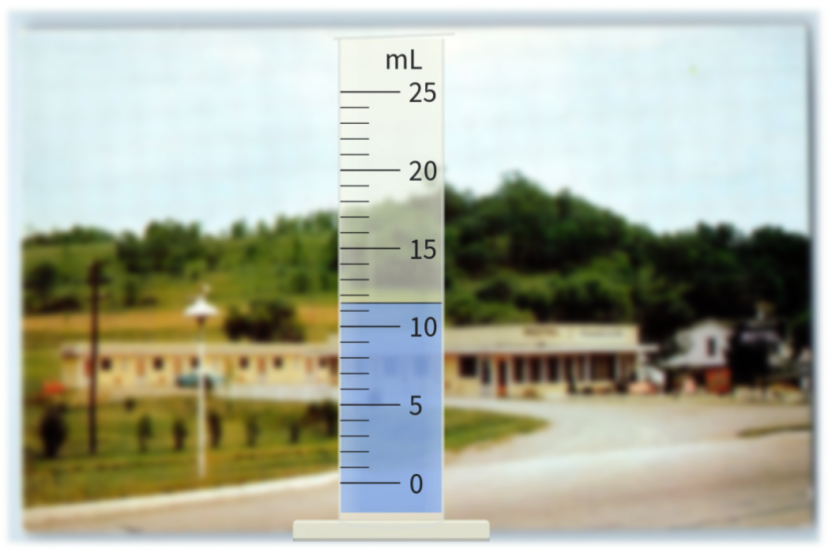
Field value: 11.5 mL
